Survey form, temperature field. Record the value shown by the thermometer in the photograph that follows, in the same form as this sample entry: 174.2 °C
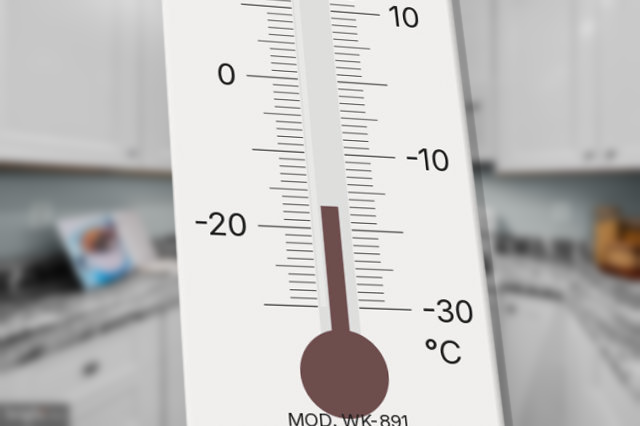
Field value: -17 °C
